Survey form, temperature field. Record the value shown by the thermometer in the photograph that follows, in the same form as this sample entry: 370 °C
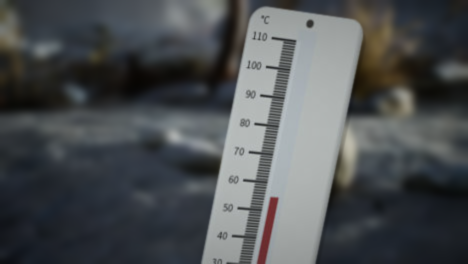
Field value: 55 °C
